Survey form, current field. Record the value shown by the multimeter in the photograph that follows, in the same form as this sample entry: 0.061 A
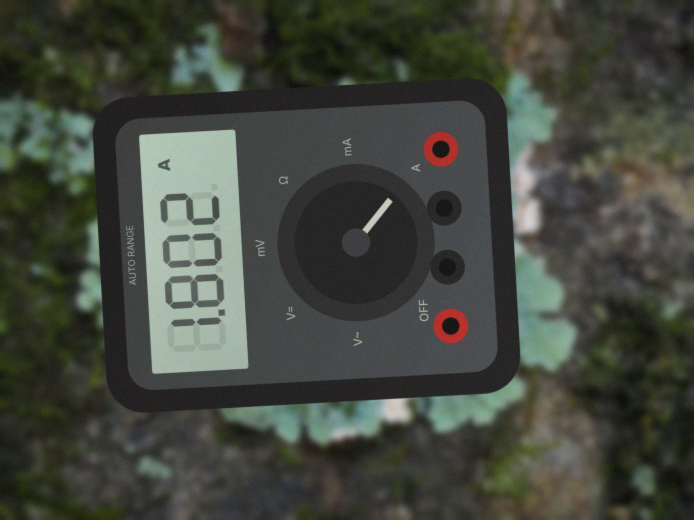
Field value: 1.802 A
